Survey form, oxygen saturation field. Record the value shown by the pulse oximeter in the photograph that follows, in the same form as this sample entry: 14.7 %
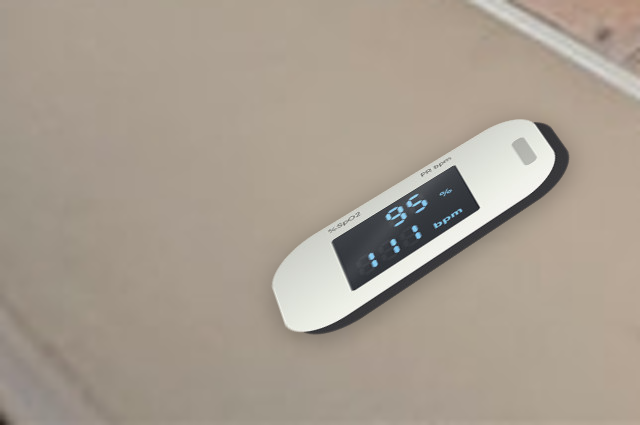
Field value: 95 %
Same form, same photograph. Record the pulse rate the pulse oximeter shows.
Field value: 111 bpm
